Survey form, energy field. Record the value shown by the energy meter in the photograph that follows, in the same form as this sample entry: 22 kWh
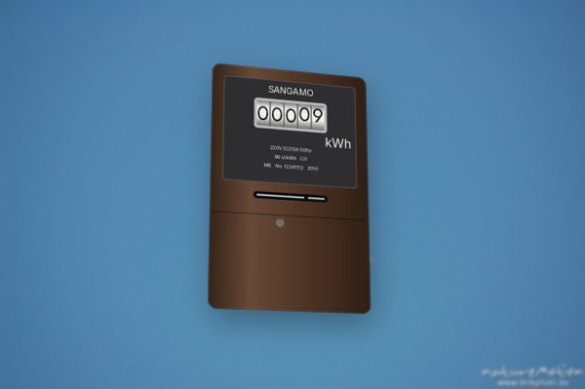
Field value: 9 kWh
